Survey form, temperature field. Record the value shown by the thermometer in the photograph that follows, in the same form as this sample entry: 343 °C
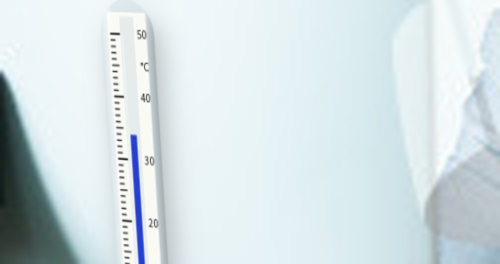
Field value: 34 °C
